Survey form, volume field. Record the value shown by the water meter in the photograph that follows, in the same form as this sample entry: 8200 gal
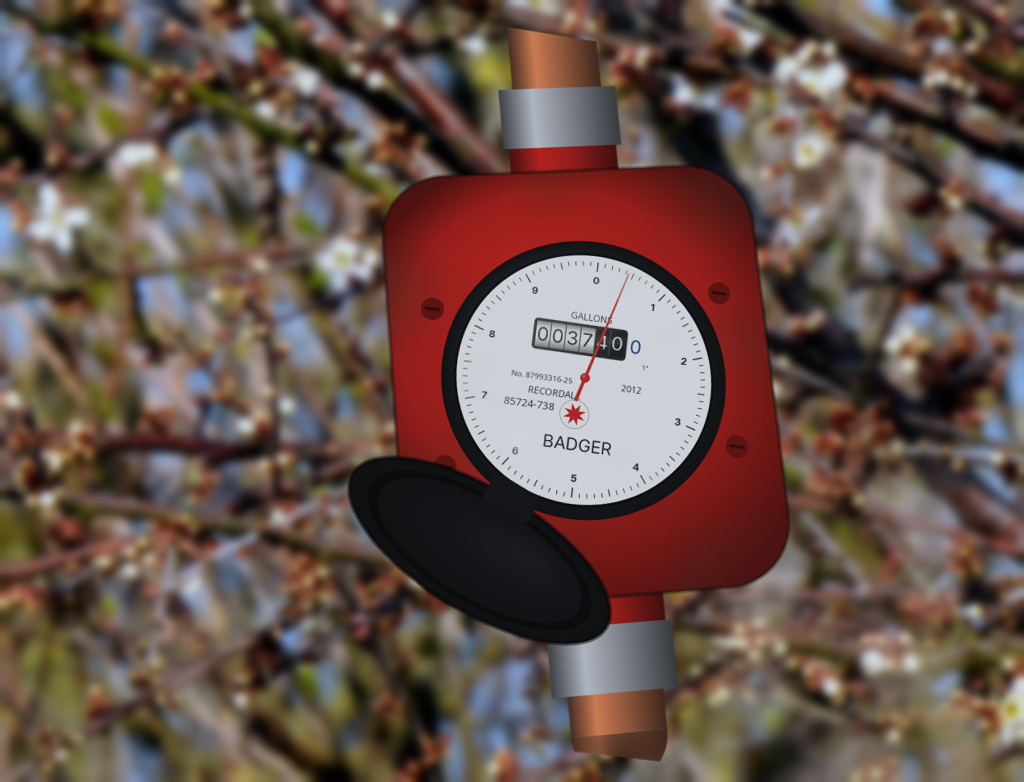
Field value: 37400.4 gal
